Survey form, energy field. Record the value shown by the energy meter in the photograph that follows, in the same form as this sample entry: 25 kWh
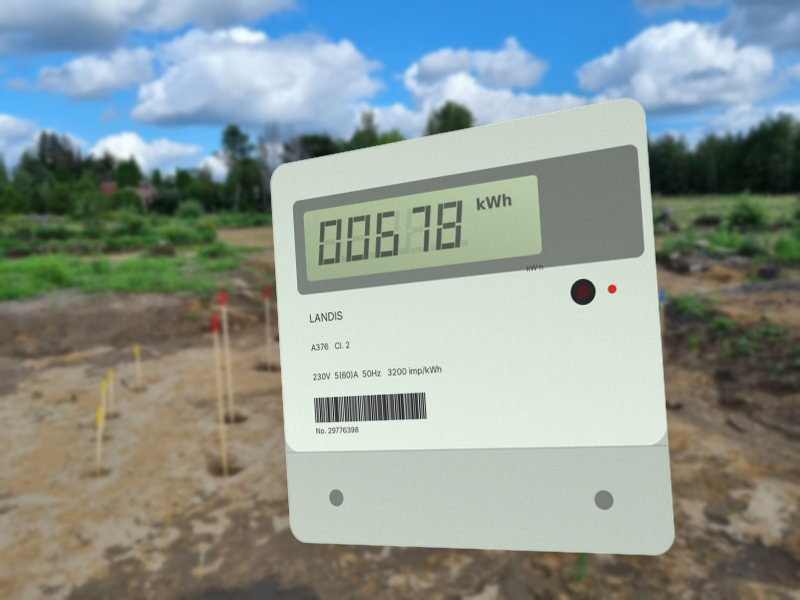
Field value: 678 kWh
